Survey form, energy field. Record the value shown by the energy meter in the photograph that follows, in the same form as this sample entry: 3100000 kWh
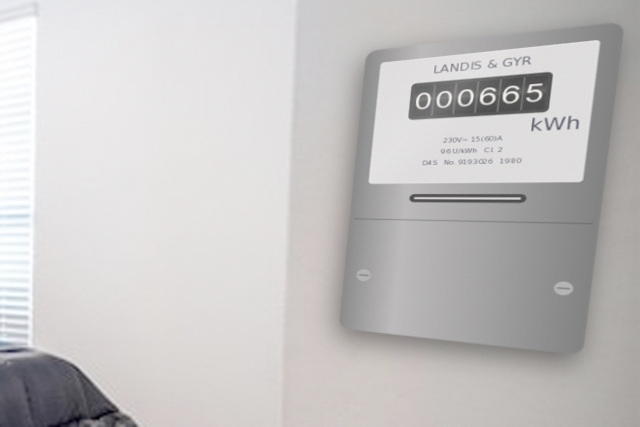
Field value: 665 kWh
